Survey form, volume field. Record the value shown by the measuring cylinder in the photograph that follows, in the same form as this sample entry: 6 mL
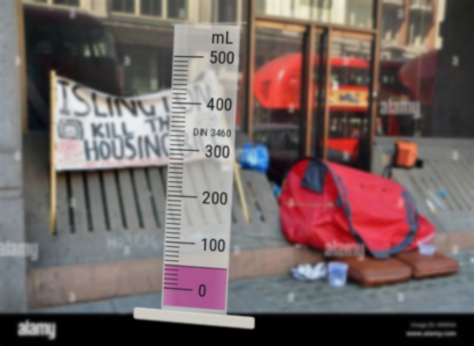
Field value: 50 mL
